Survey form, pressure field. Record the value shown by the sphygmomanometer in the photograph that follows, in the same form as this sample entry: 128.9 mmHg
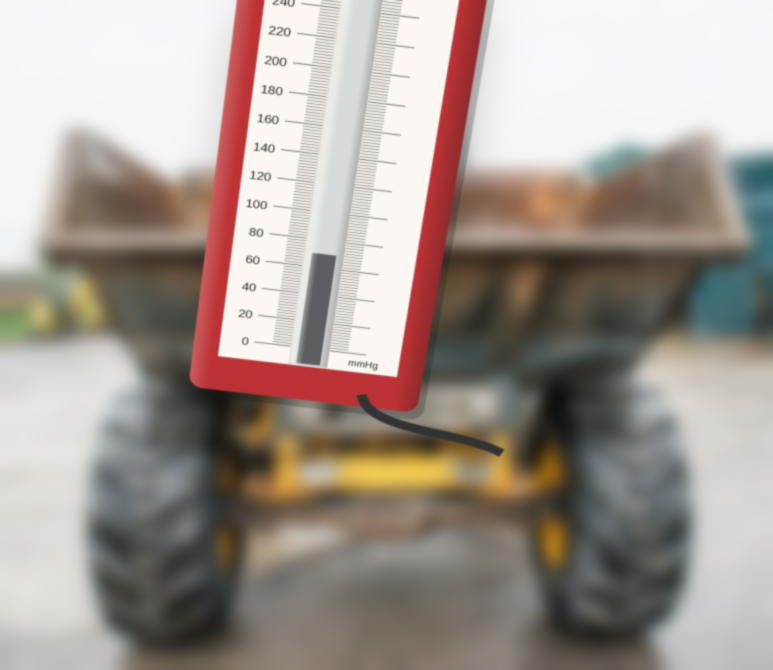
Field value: 70 mmHg
